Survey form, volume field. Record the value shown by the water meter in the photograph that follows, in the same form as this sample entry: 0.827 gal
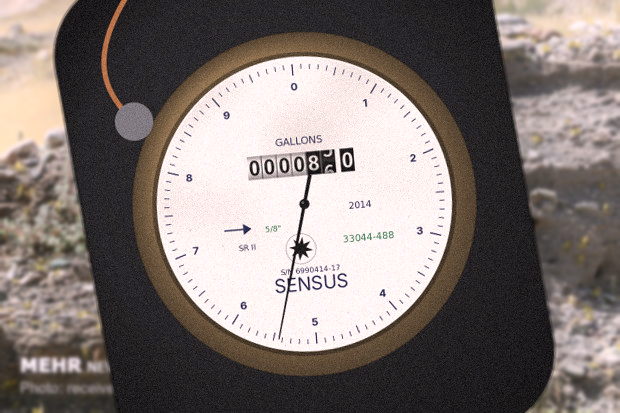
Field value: 855.4 gal
